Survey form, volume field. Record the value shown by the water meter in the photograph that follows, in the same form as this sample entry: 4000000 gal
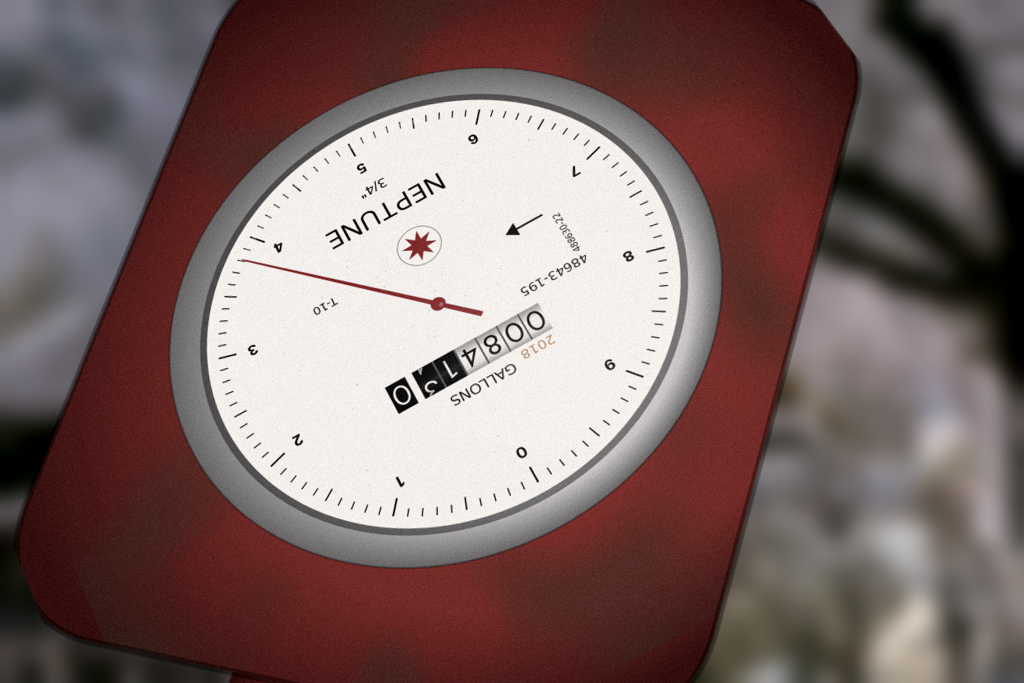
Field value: 84133.8 gal
